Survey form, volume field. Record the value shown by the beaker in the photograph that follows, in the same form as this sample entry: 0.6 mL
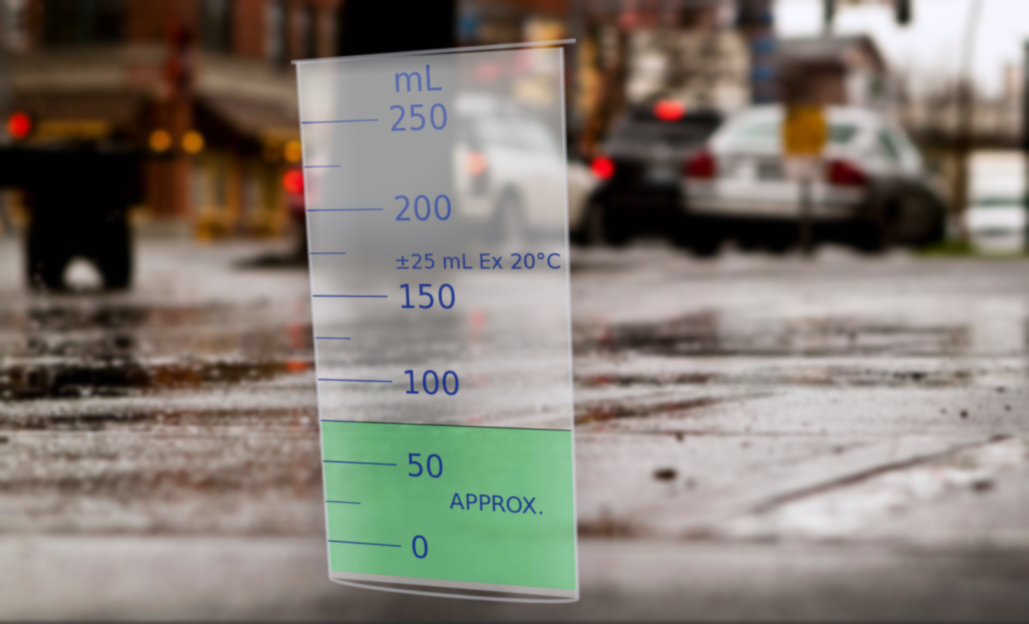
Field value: 75 mL
